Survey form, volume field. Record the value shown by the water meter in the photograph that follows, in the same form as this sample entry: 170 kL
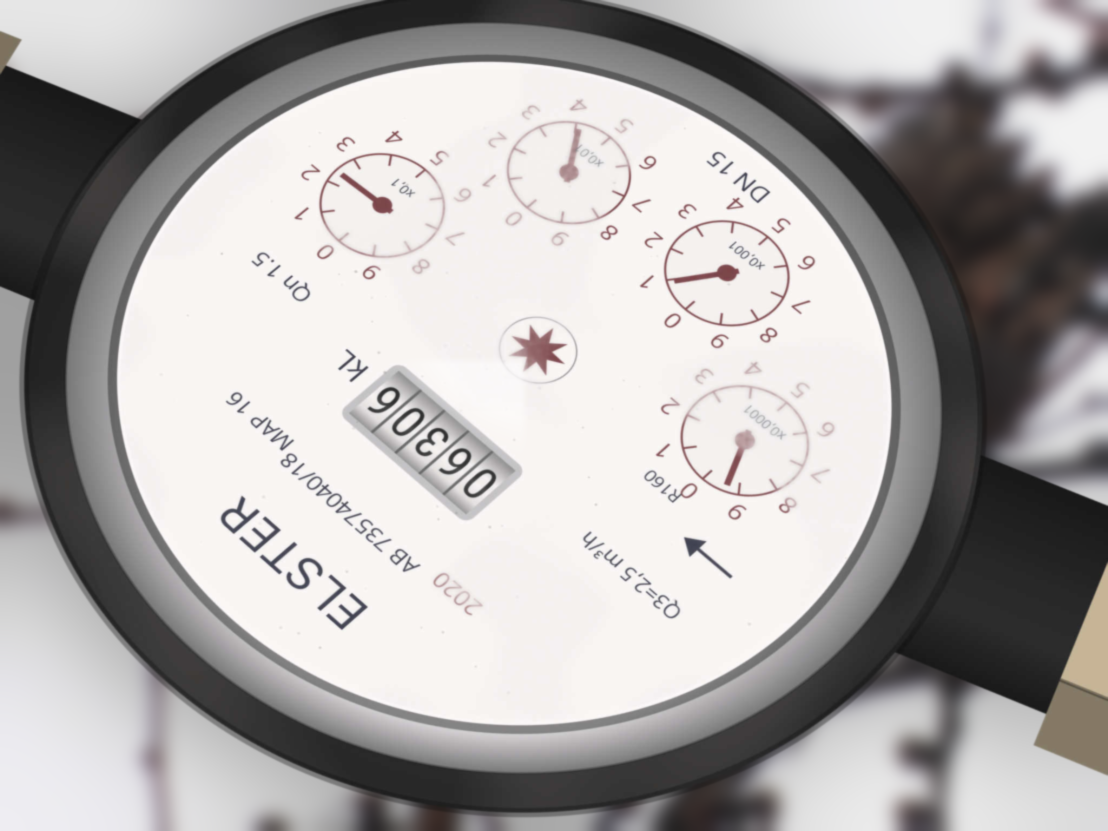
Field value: 6306.2409 kL
